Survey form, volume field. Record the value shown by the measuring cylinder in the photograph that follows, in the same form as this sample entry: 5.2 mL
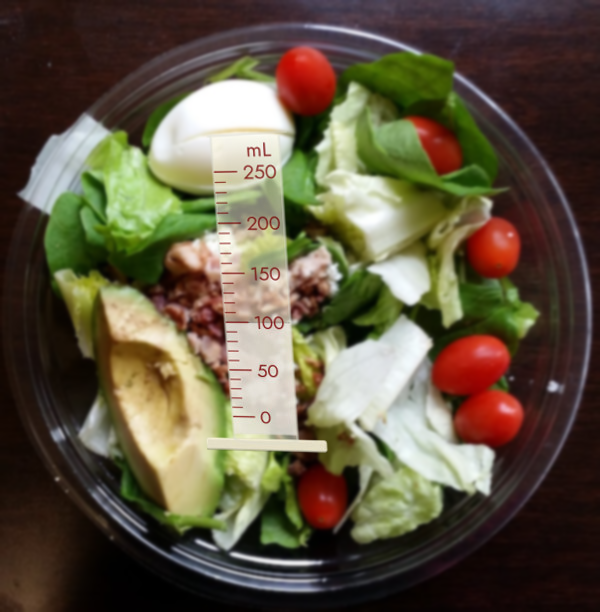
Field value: 100 mL
